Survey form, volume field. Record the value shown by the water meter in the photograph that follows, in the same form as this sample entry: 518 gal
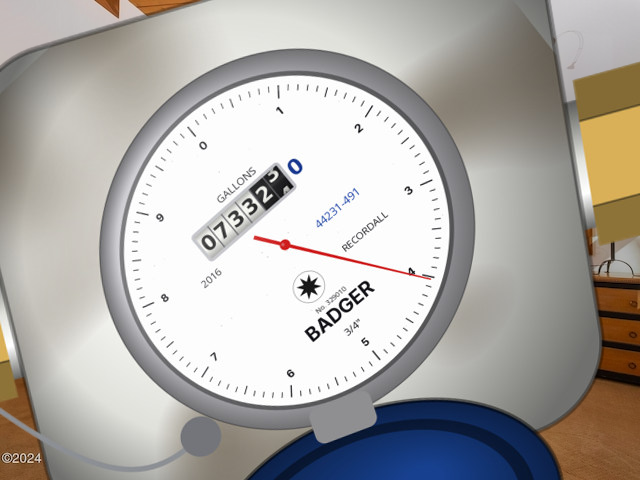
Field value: 733234.0 gal
